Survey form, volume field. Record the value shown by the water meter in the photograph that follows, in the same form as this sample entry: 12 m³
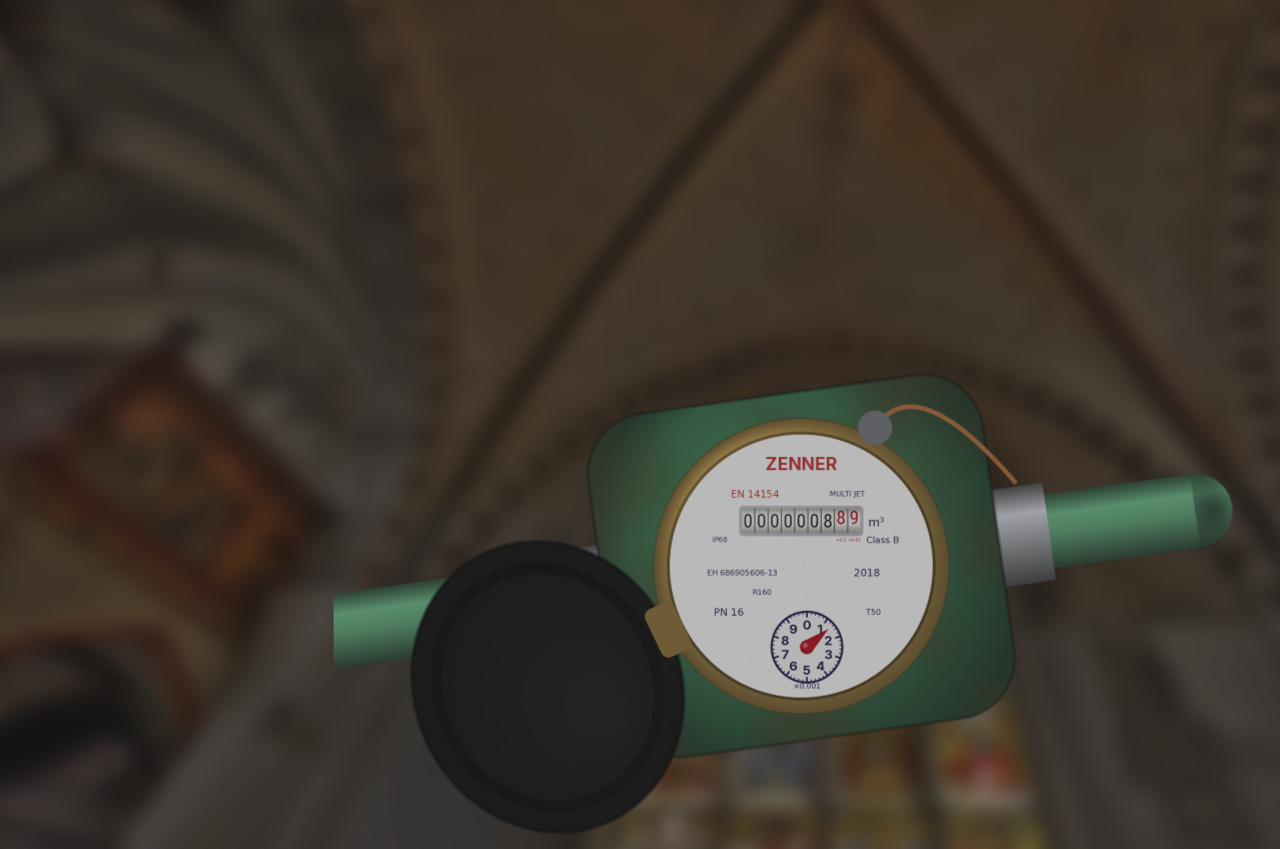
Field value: 8.891 m³
